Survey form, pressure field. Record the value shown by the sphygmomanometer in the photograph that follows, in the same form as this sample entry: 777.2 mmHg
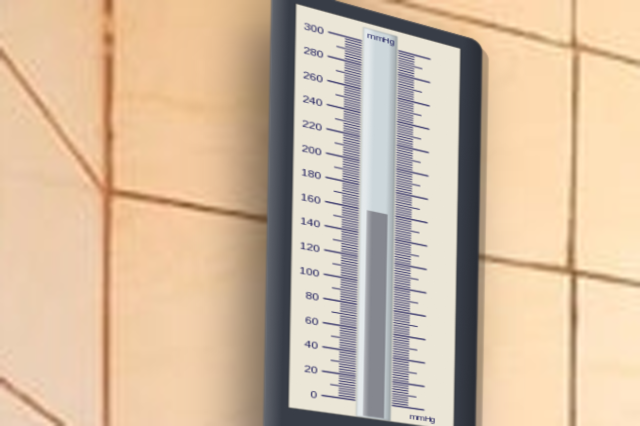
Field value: 160 mmHg
